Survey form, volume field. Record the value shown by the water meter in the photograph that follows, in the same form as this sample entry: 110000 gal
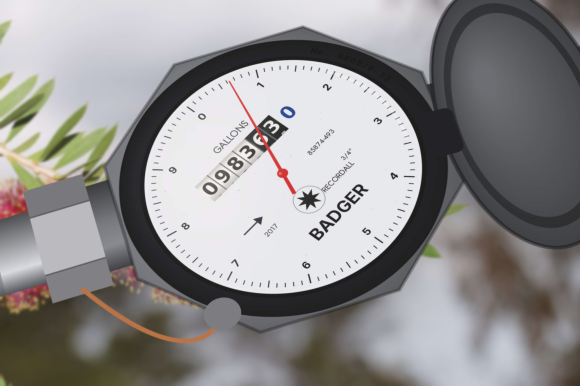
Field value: 983630.6 gal
